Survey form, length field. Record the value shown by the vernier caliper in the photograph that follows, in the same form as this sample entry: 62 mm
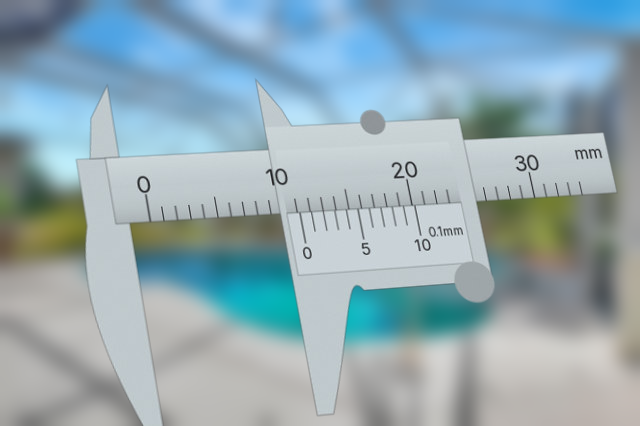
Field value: 11.2 mm
